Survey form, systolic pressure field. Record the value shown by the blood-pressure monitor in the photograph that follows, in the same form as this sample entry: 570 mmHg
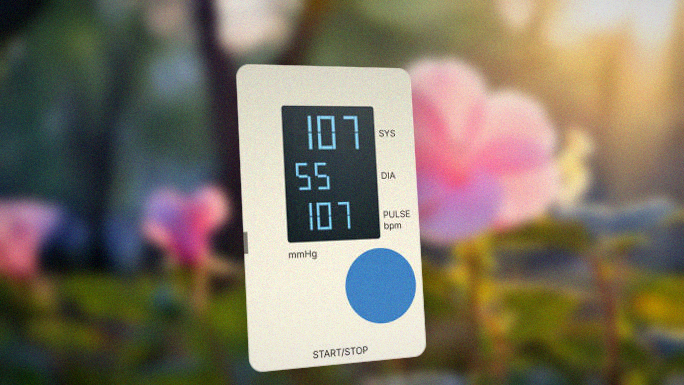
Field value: 107 mmHg
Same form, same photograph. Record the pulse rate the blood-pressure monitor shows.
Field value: 107 bpm
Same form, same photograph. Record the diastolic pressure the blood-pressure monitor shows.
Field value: 55 mmHg
